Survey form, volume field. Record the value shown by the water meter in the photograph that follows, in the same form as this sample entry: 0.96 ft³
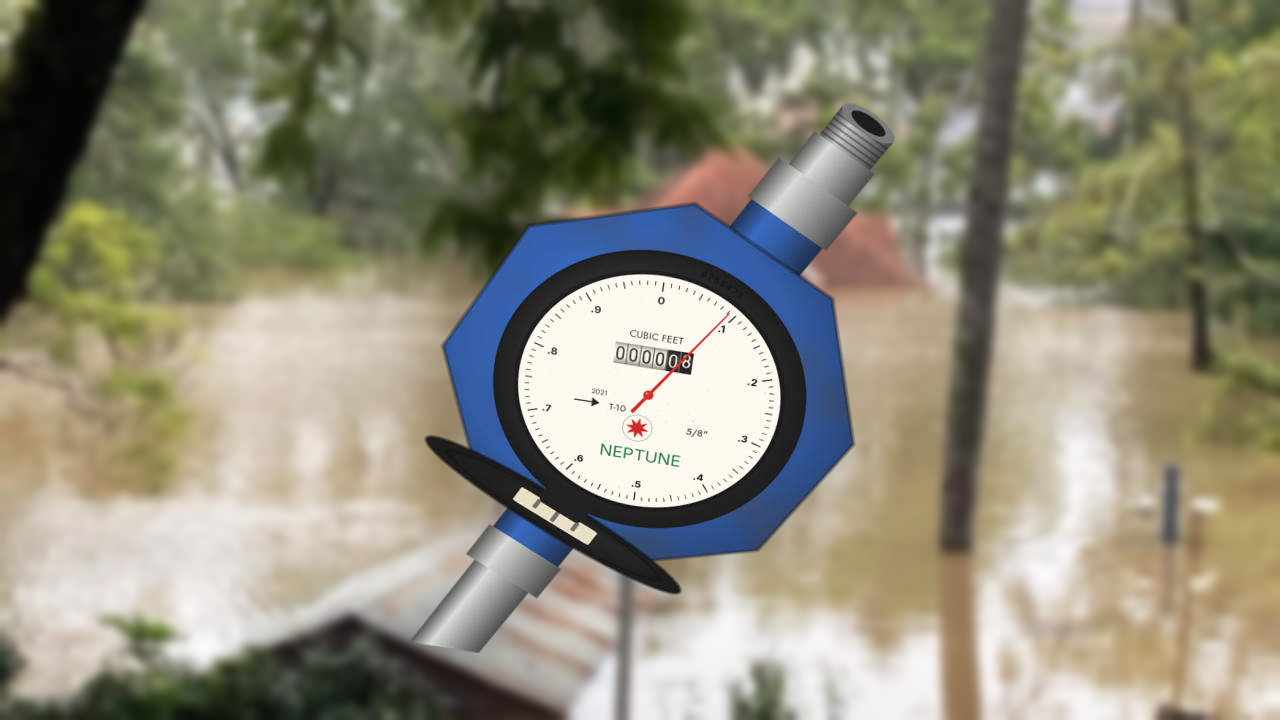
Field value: 8.09 ft³
